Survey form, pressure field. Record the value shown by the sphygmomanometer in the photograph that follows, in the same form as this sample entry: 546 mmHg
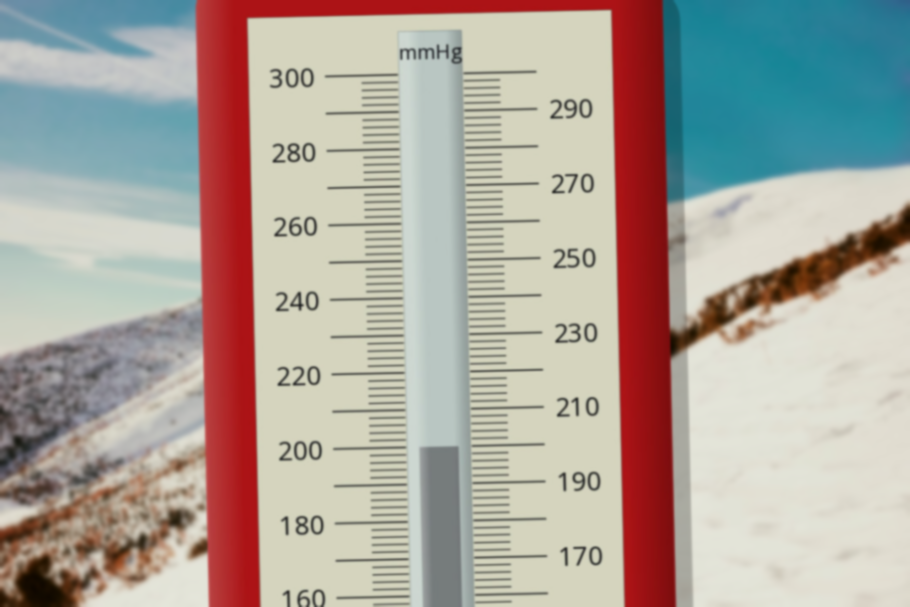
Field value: 200 mmHg
